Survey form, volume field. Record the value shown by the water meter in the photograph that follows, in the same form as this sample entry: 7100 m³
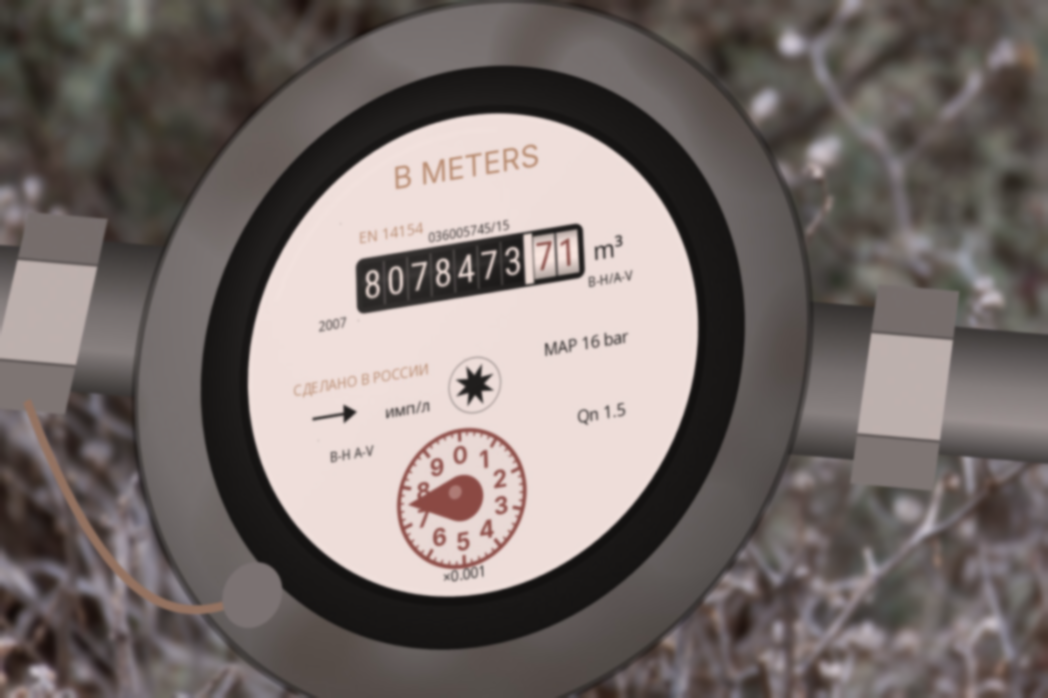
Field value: 8078473.717 m³
